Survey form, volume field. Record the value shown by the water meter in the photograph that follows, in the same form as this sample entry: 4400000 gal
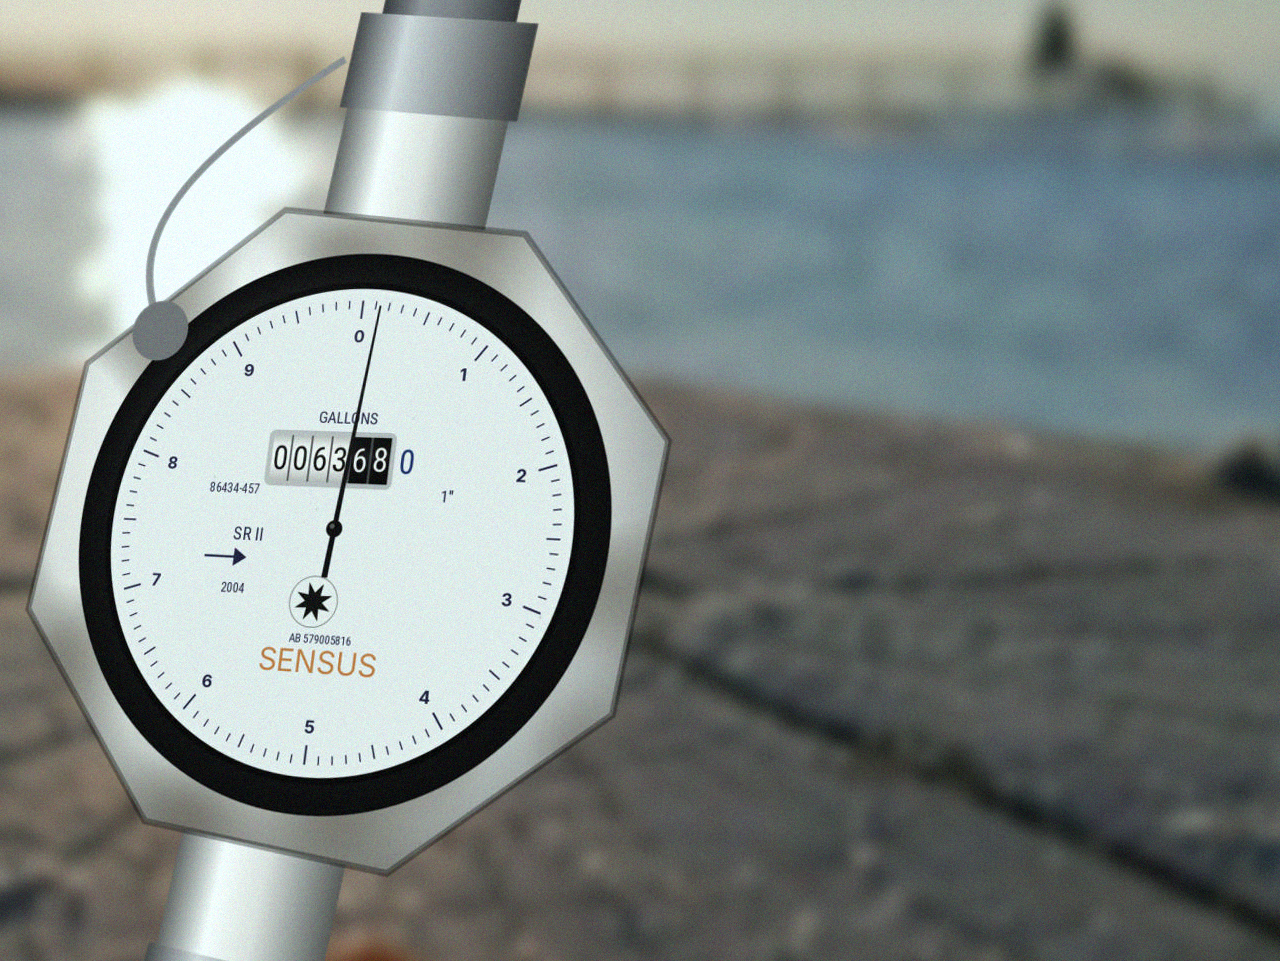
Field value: 63680.1 gal
